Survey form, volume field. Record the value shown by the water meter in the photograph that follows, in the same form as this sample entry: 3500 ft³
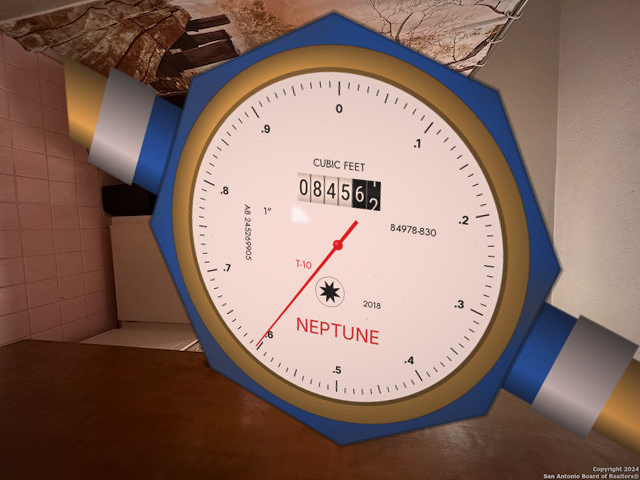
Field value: 84561.60 ft³
